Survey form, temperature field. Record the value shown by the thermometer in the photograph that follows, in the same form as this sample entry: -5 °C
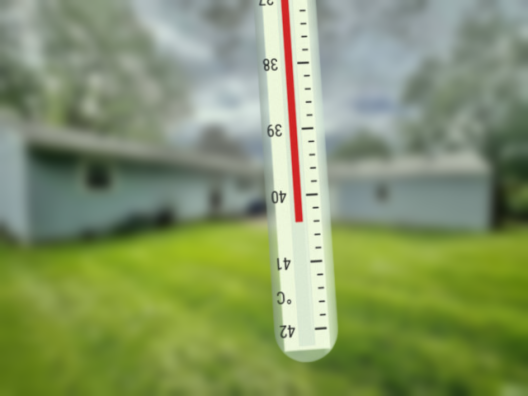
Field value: 40.4 °C
